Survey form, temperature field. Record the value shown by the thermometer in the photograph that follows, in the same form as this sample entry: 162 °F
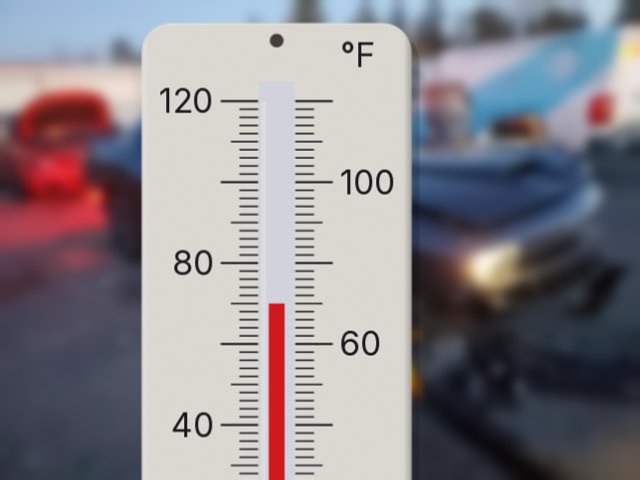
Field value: 70 °F
